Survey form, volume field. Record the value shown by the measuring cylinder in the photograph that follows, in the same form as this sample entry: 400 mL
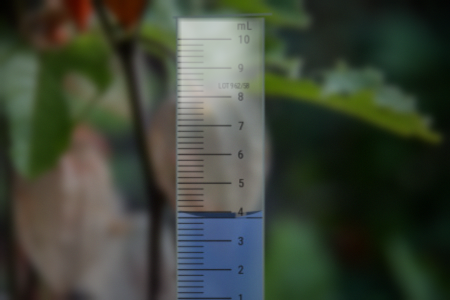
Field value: 3.8 mL
